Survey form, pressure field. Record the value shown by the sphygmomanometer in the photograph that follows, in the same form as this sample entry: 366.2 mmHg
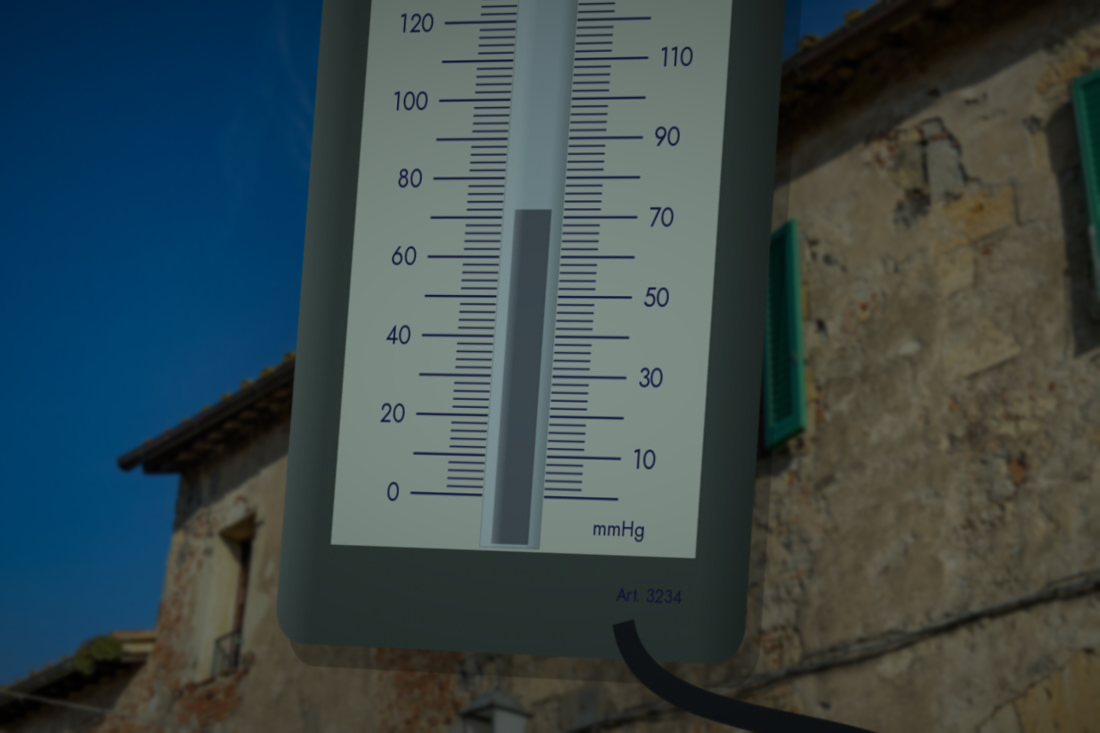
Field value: 72 mmHg
